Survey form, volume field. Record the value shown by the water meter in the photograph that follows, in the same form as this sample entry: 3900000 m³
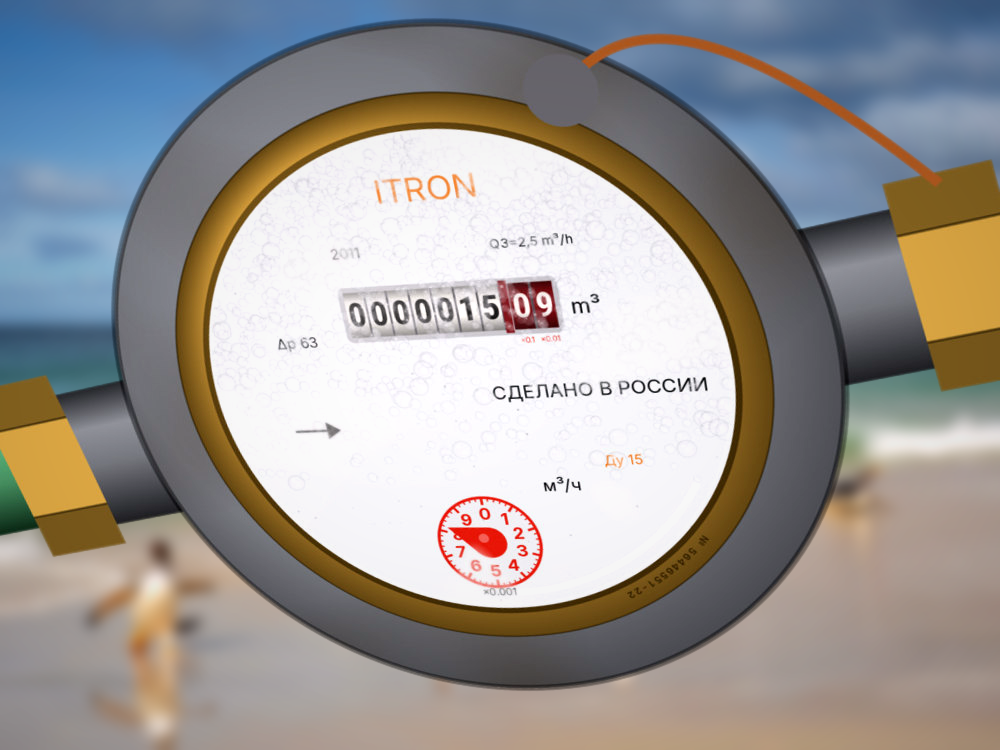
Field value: 15.098 m³
